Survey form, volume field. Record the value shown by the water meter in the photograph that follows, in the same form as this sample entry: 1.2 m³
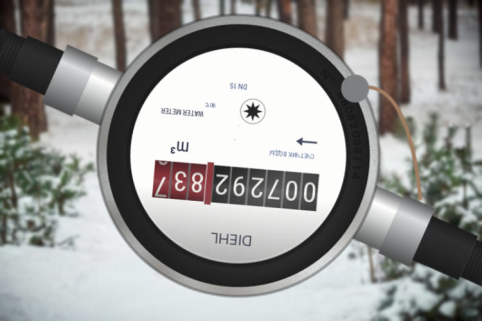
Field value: 7292.837 m³
